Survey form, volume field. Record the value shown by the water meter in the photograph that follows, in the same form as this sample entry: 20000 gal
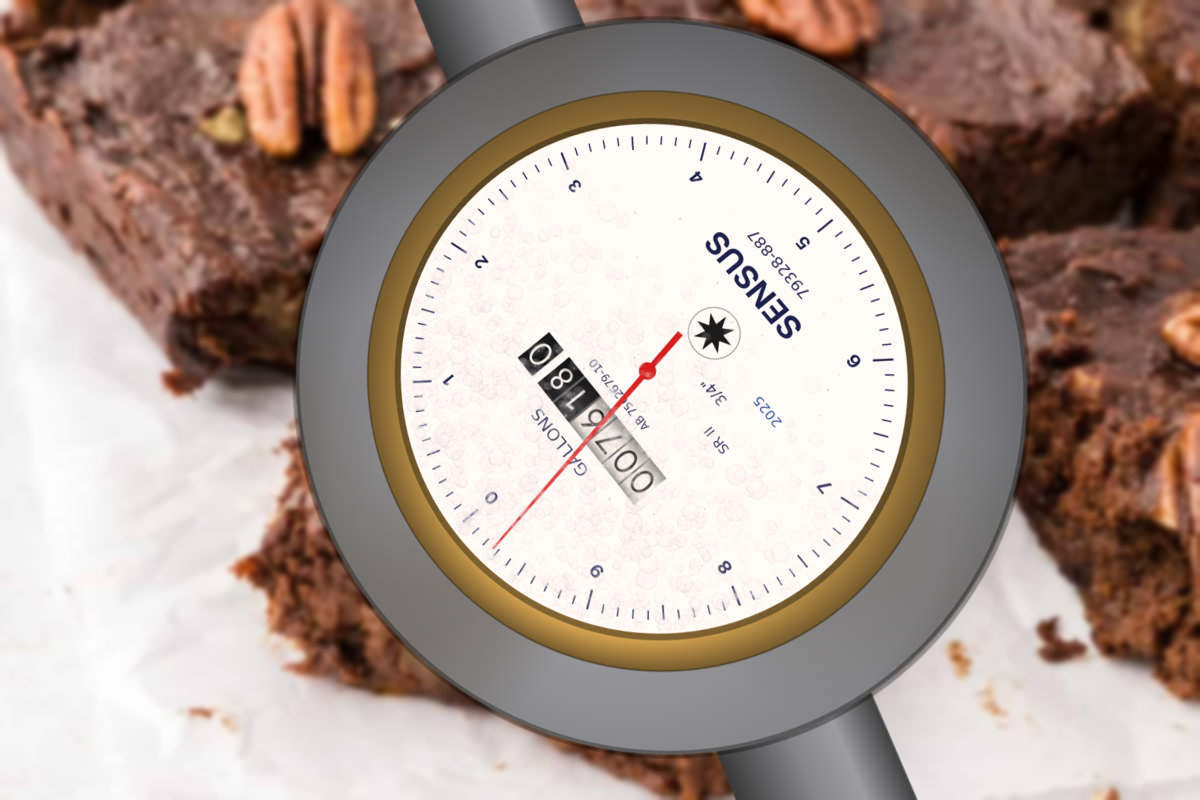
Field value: 76179.7 gal
